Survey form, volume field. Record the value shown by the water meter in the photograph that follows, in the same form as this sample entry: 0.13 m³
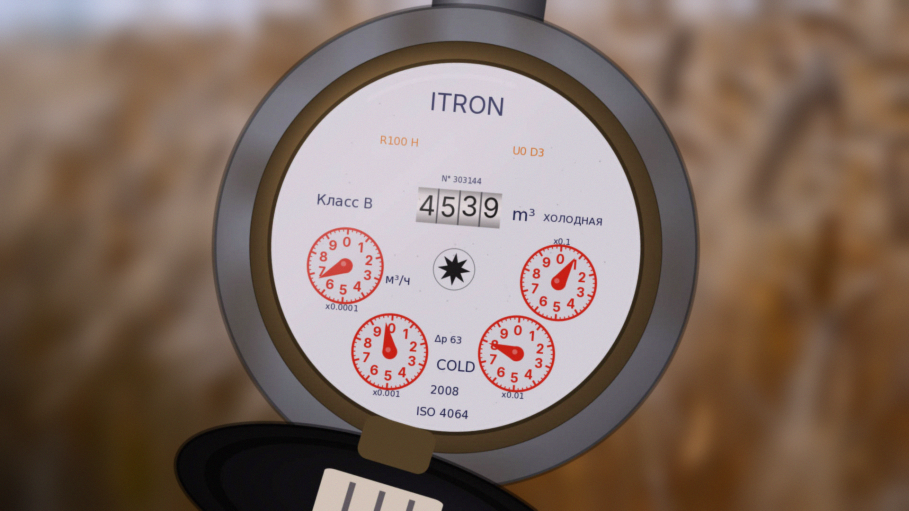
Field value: 4539.0796 m³
